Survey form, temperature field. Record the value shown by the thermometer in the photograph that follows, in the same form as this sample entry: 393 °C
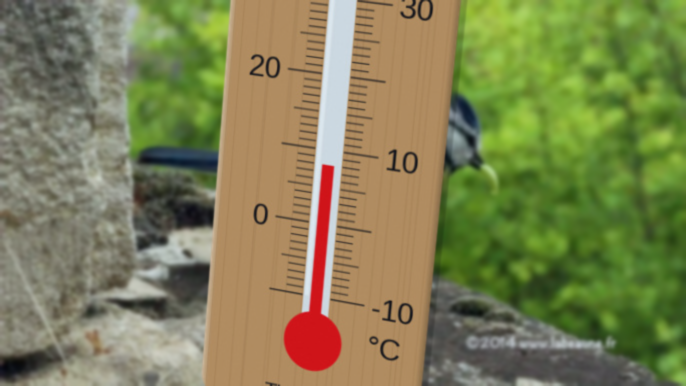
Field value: 8 °C
